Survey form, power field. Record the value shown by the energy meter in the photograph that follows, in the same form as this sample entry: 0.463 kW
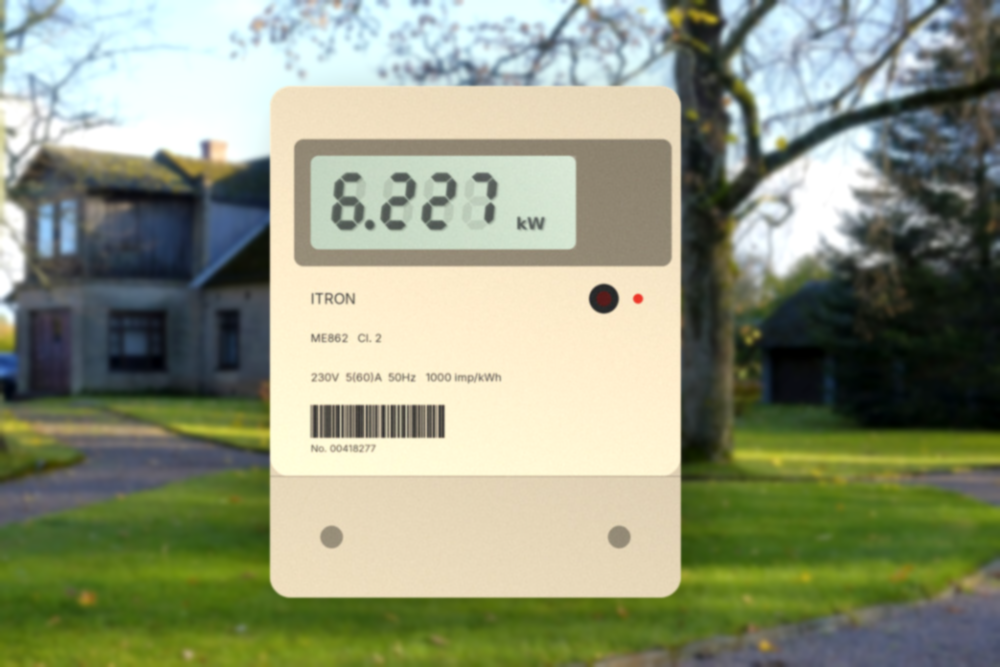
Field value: 6.227 kW
